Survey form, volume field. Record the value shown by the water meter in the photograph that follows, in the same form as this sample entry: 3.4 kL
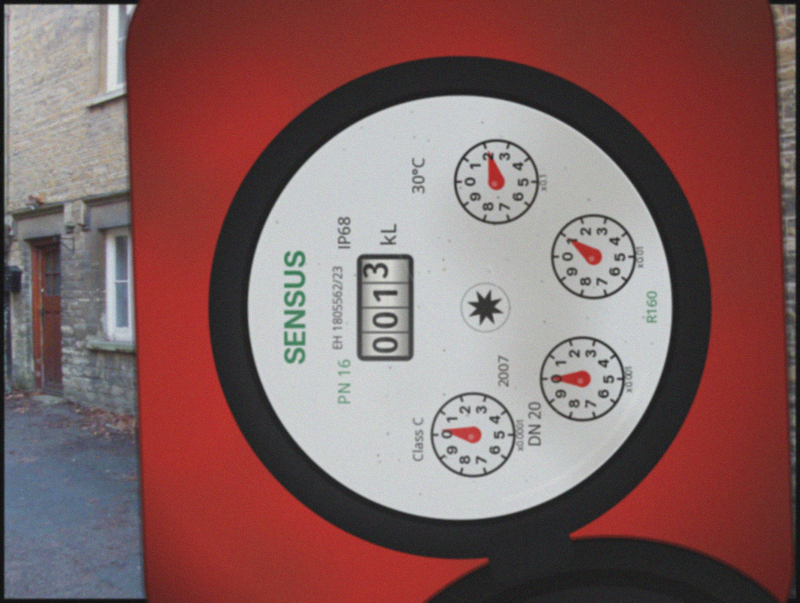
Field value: 13.2100 kL
